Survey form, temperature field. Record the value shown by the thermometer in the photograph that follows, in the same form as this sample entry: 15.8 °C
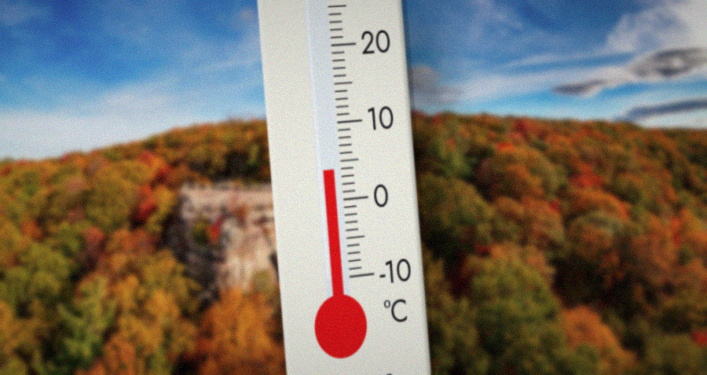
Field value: 4 °C
